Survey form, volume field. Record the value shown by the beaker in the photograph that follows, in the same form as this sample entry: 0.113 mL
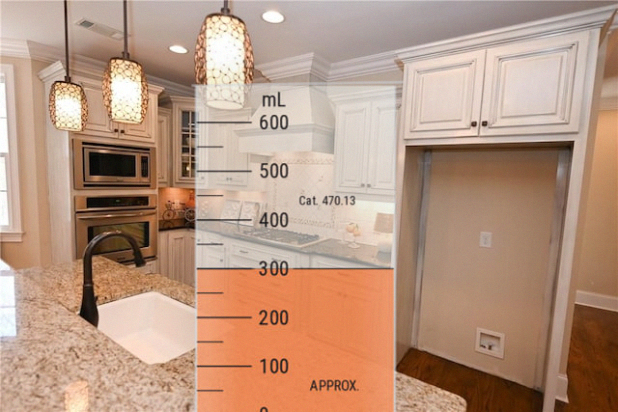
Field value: 300 mL
